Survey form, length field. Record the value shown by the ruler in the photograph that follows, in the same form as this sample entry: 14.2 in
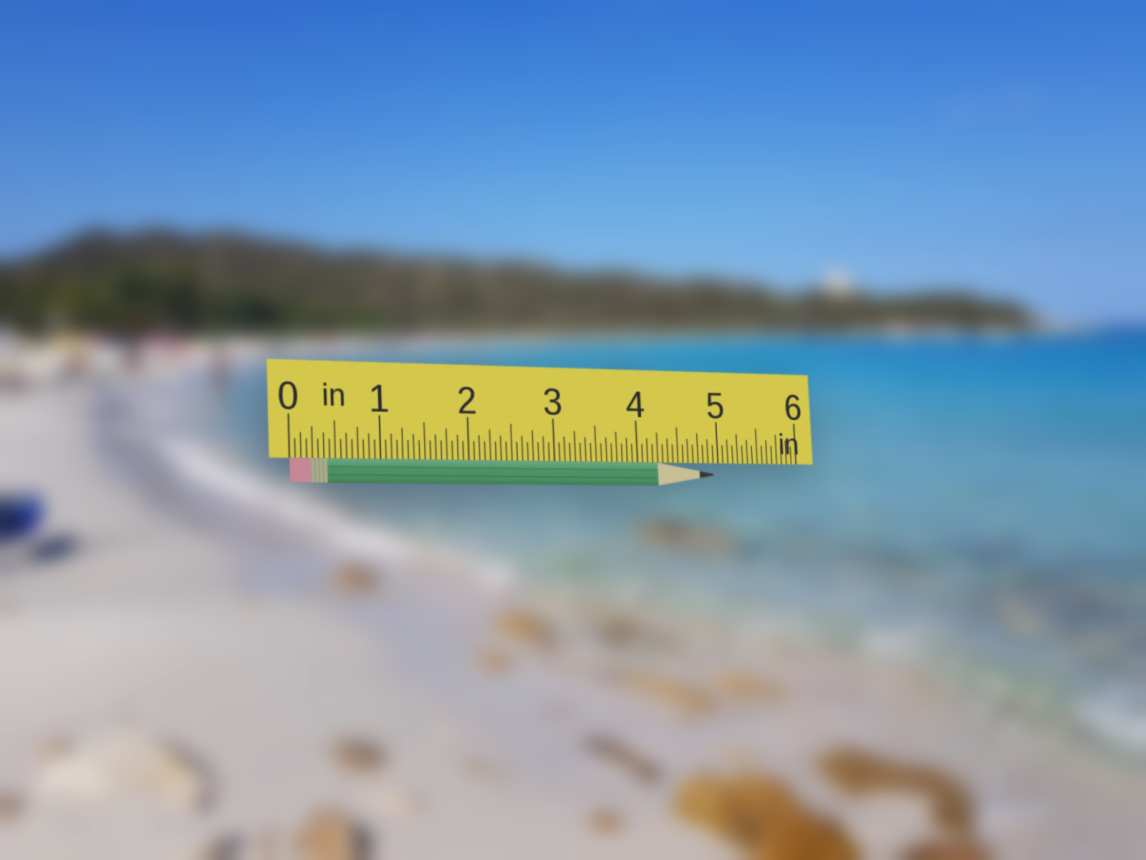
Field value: 4.9375 in
